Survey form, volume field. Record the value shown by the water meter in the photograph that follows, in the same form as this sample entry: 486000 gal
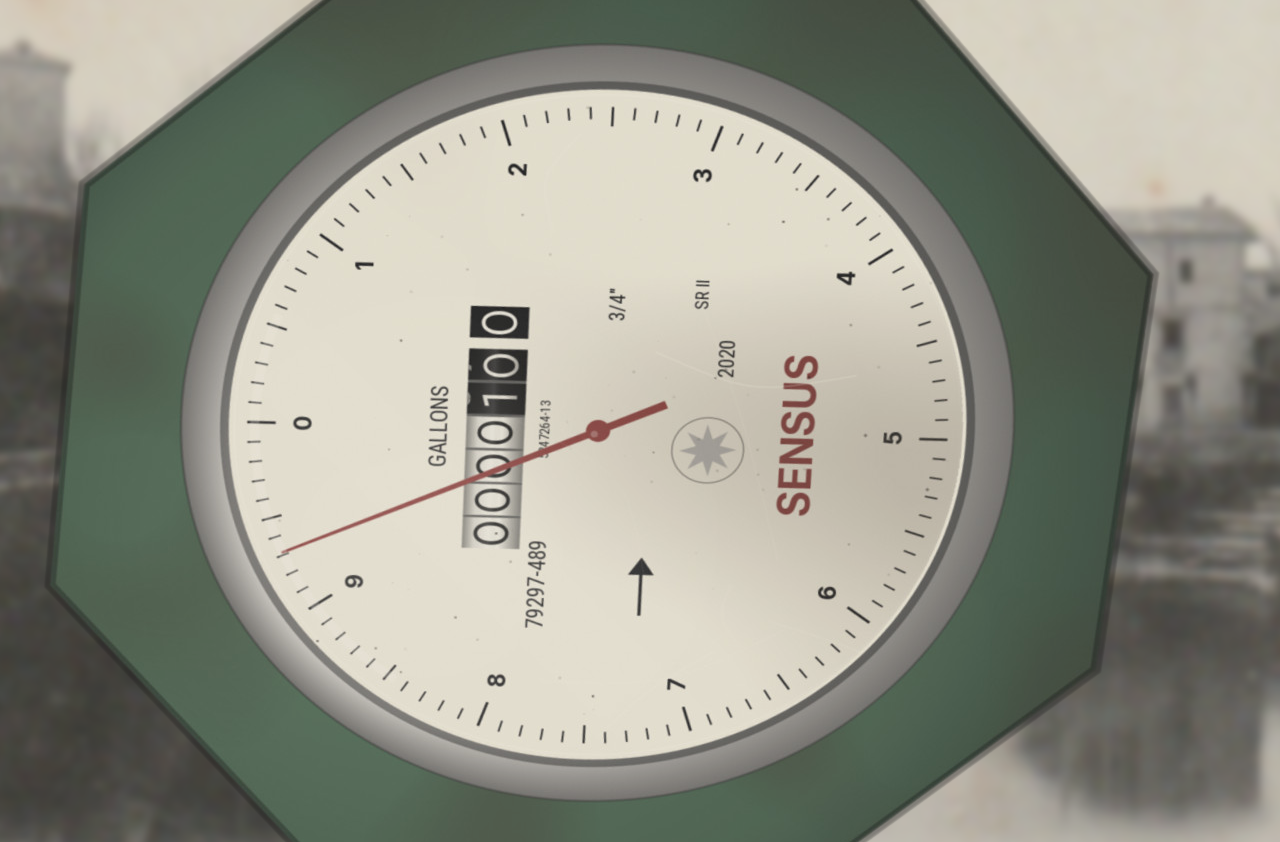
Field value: 99.3 gal
